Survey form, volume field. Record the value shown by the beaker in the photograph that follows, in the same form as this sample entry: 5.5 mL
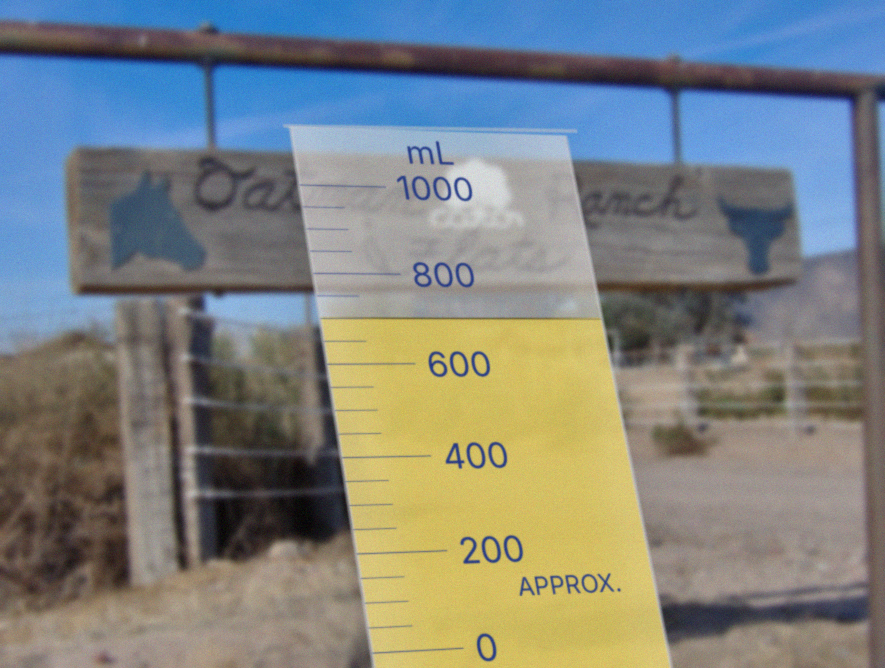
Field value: 700 mL
